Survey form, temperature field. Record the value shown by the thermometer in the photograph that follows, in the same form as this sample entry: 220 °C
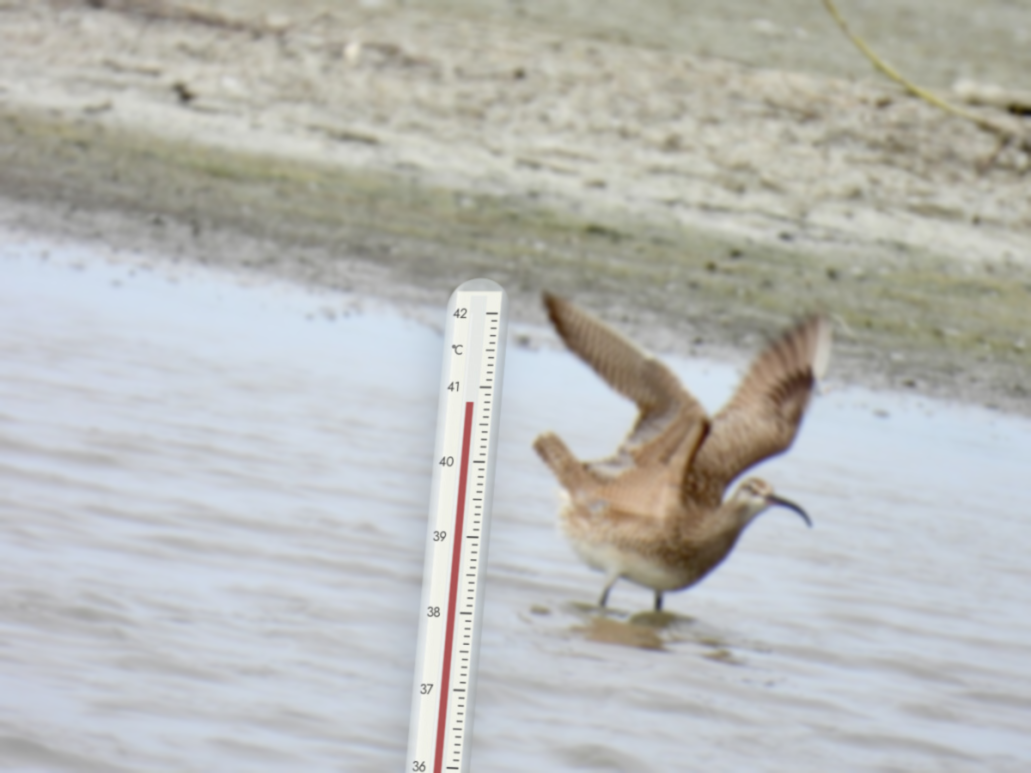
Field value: 40.8 °C
